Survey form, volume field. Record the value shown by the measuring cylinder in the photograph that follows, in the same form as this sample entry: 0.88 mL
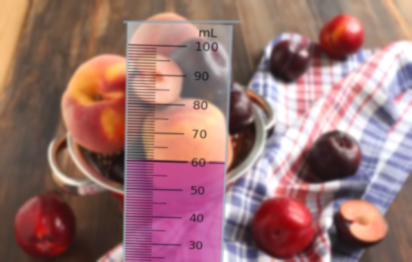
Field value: 60 mL
